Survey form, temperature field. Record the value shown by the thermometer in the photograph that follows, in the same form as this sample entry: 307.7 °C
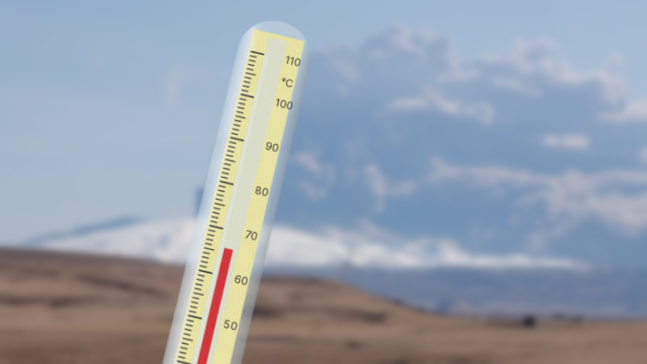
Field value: 66 °C
